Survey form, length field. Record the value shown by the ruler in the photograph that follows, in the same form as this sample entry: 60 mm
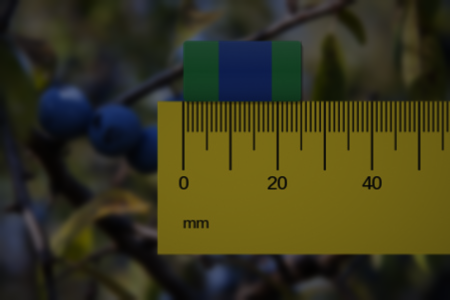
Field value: 25 mm
